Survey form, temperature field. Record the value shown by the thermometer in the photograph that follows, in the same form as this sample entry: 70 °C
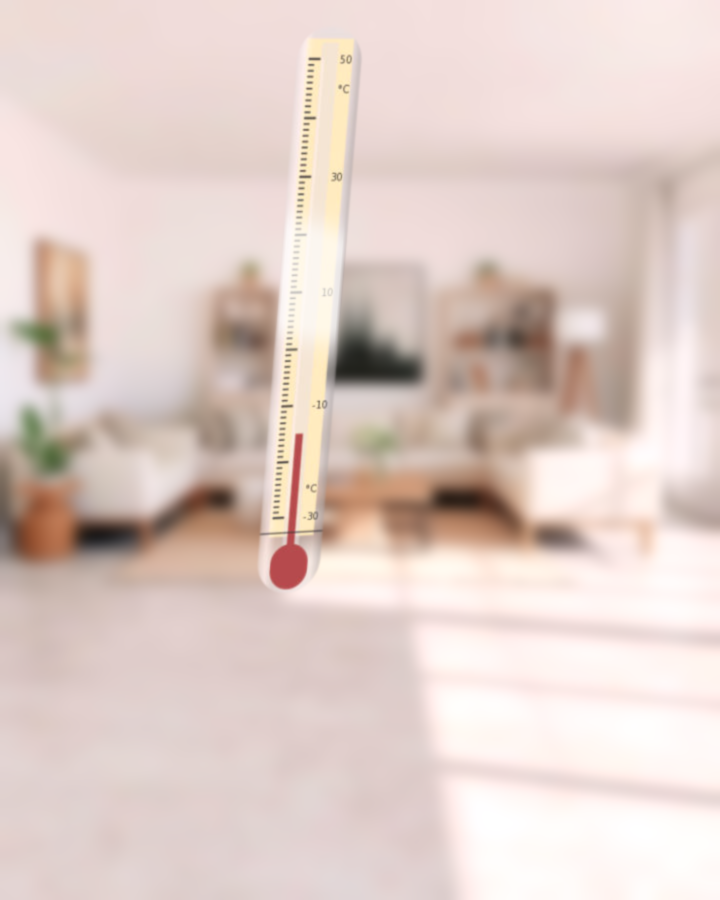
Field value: -15 °C
